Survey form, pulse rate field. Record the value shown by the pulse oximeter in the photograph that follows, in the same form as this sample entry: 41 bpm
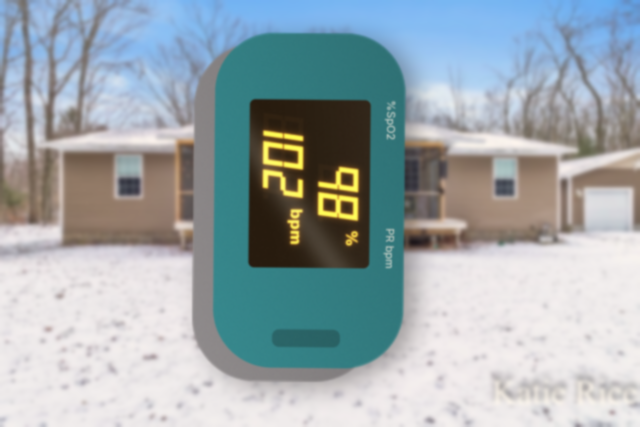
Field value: 102 bpm
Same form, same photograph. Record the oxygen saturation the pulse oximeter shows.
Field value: 98 %
